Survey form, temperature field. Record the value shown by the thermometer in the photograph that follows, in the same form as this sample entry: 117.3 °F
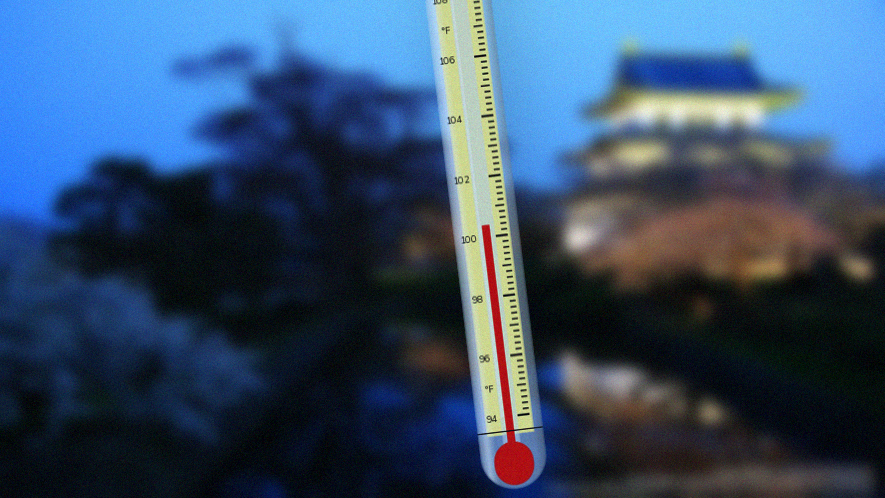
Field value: 100.4 °F
